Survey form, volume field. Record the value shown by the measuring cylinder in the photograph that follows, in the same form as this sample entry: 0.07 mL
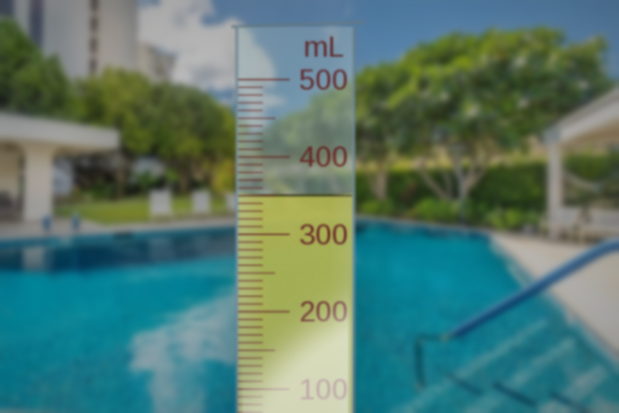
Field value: 350 mL
